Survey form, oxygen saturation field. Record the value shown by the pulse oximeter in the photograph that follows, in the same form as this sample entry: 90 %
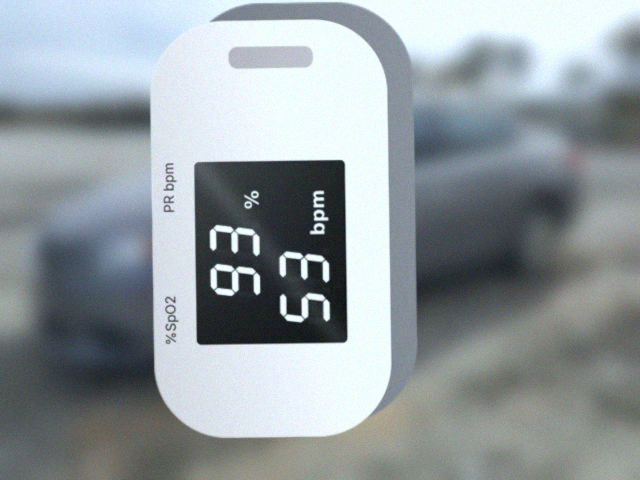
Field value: 93 %
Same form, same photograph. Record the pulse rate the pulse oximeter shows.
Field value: 53 bpm
